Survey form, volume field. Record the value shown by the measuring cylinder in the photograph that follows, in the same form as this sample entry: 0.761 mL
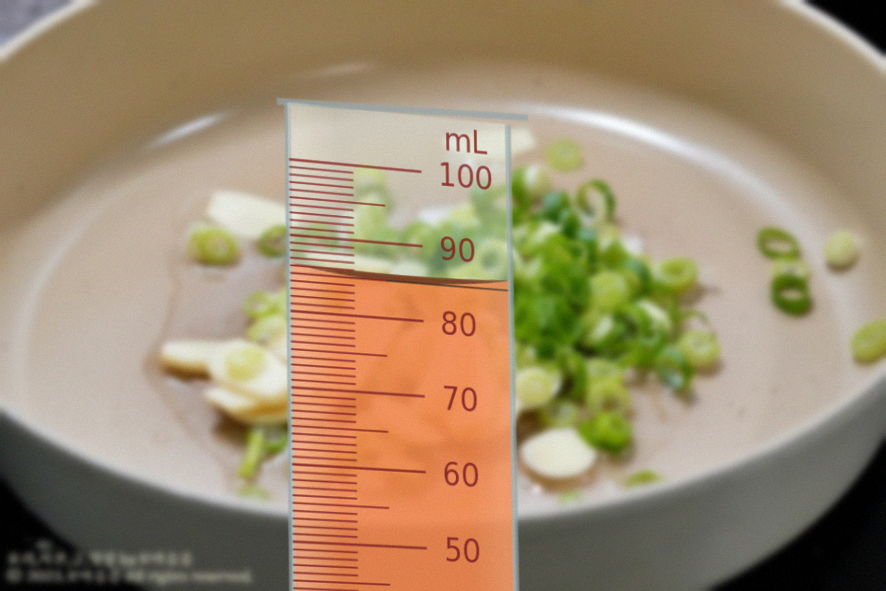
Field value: 85 mL
